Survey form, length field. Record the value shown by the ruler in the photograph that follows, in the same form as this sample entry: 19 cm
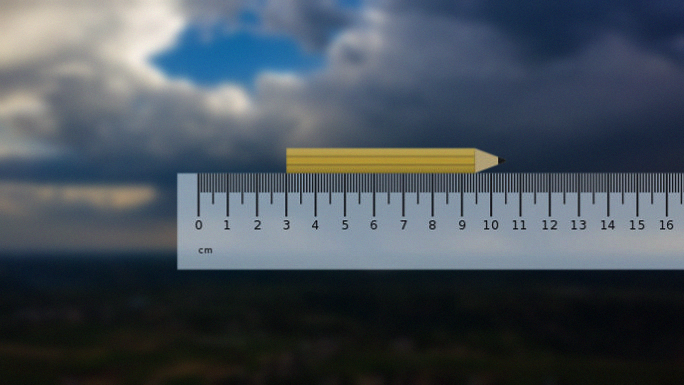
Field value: 7.5 cm
